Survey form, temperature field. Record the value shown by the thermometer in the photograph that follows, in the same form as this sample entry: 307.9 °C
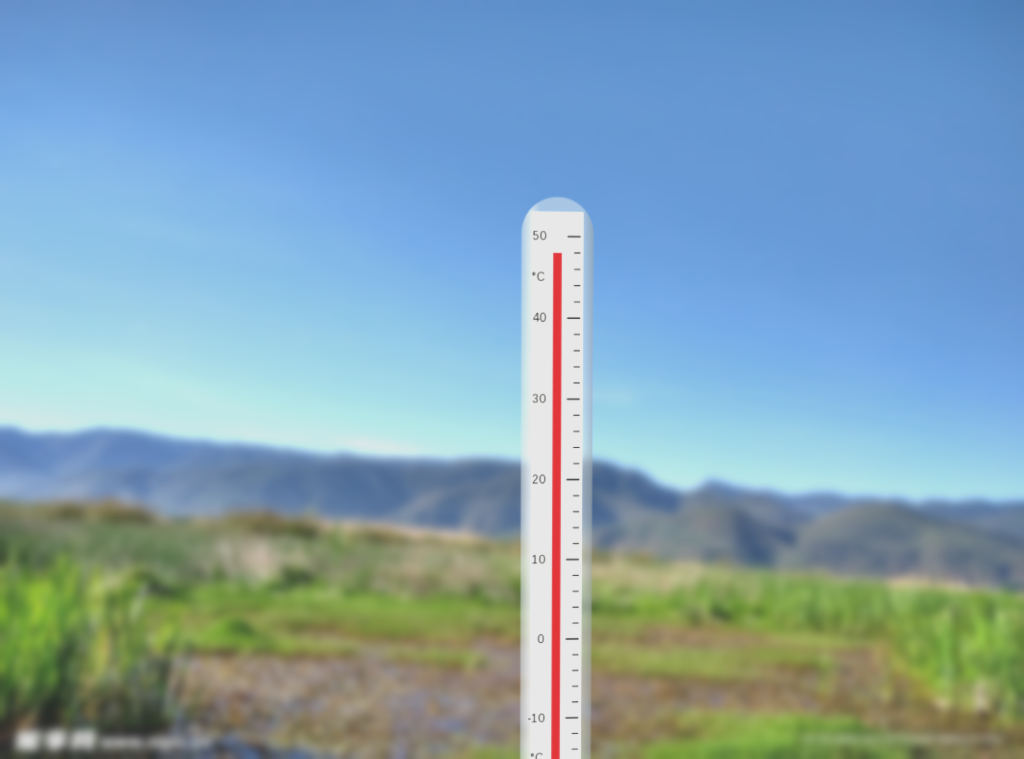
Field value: 48 °C
